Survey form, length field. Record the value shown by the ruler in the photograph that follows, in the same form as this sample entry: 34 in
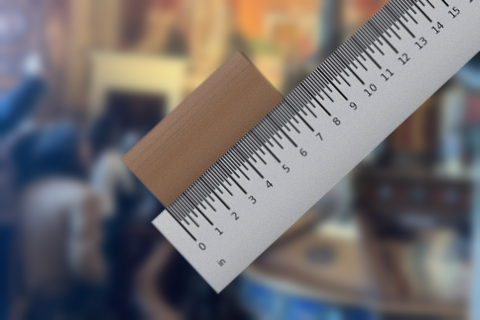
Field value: 7 in
